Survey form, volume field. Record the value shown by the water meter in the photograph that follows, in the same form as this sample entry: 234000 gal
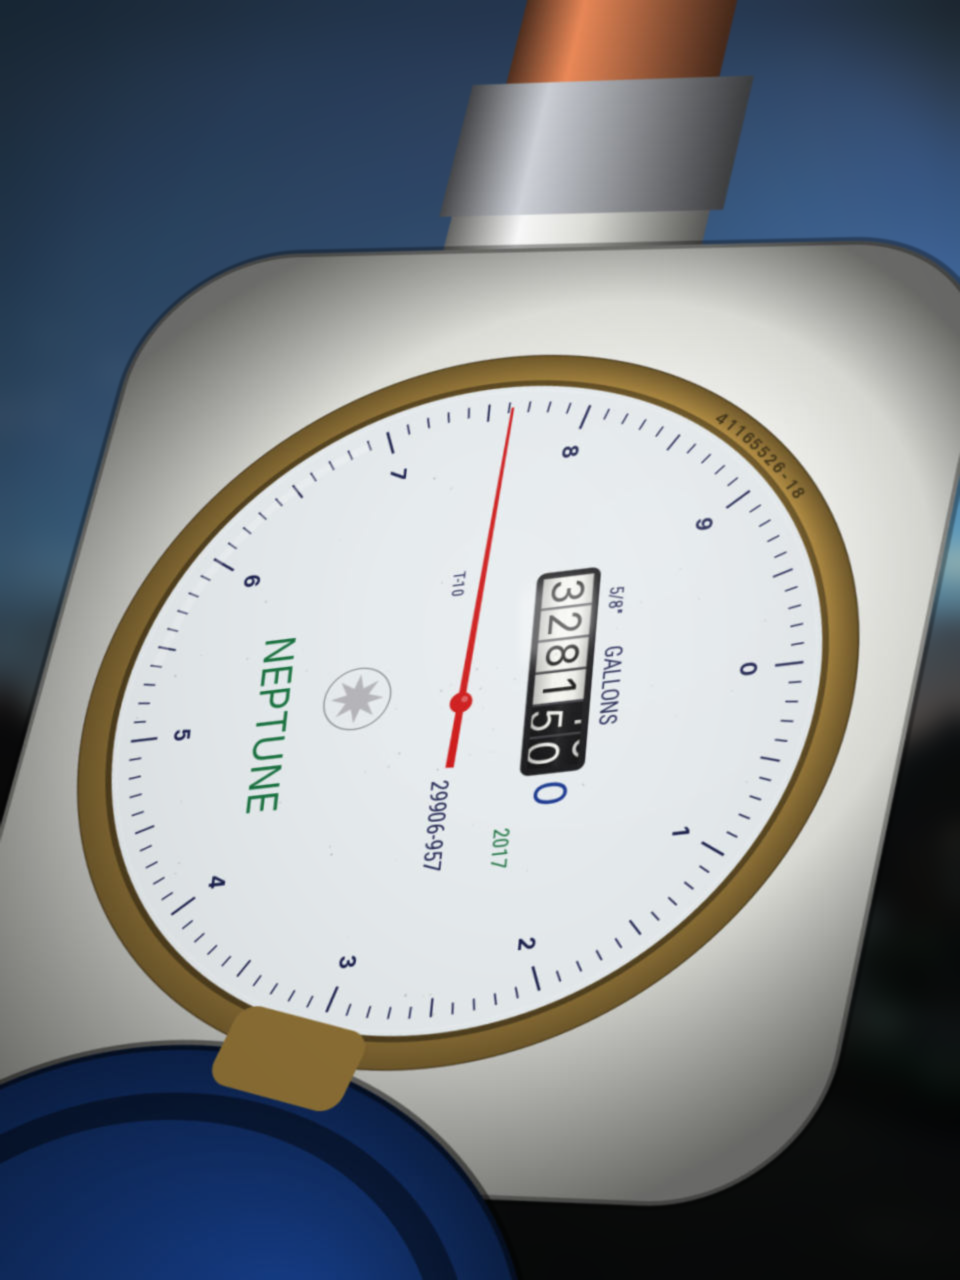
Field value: 3281497.6 gal
